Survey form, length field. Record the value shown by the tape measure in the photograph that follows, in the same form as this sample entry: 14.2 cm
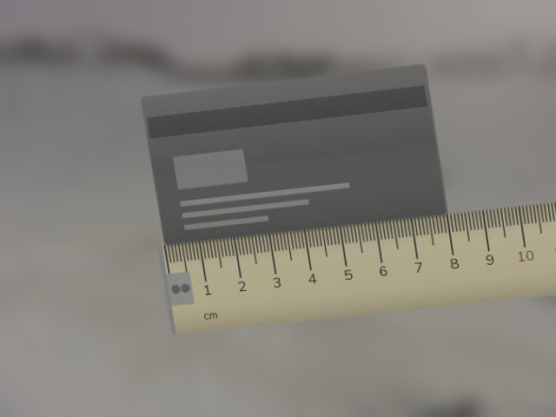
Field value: 8 cm
